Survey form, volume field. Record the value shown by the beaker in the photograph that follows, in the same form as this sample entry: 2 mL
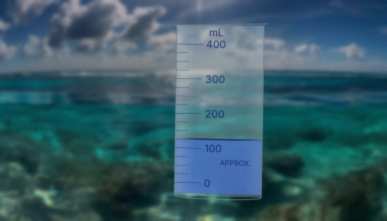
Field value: 125 mL
